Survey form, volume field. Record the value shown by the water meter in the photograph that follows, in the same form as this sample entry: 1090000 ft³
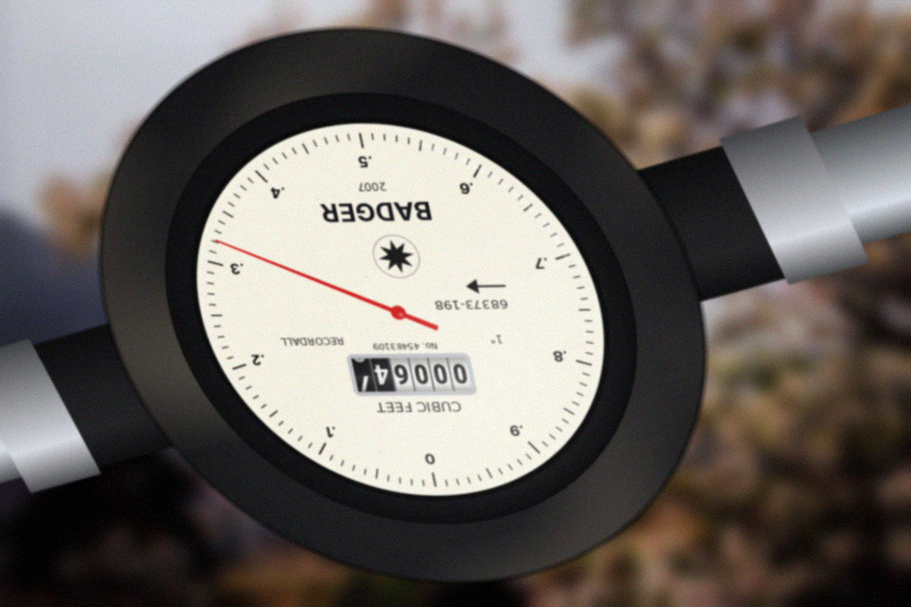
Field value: 647.32 ft³
